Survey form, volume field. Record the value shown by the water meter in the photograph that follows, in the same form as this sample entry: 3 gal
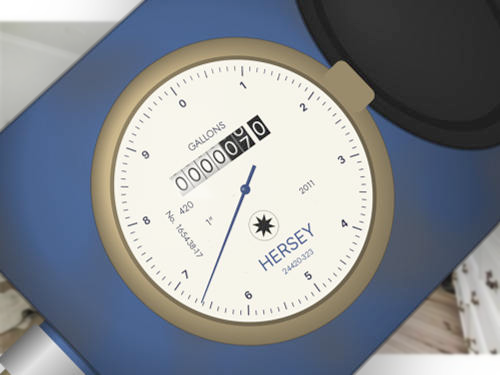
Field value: 66.6 gal
